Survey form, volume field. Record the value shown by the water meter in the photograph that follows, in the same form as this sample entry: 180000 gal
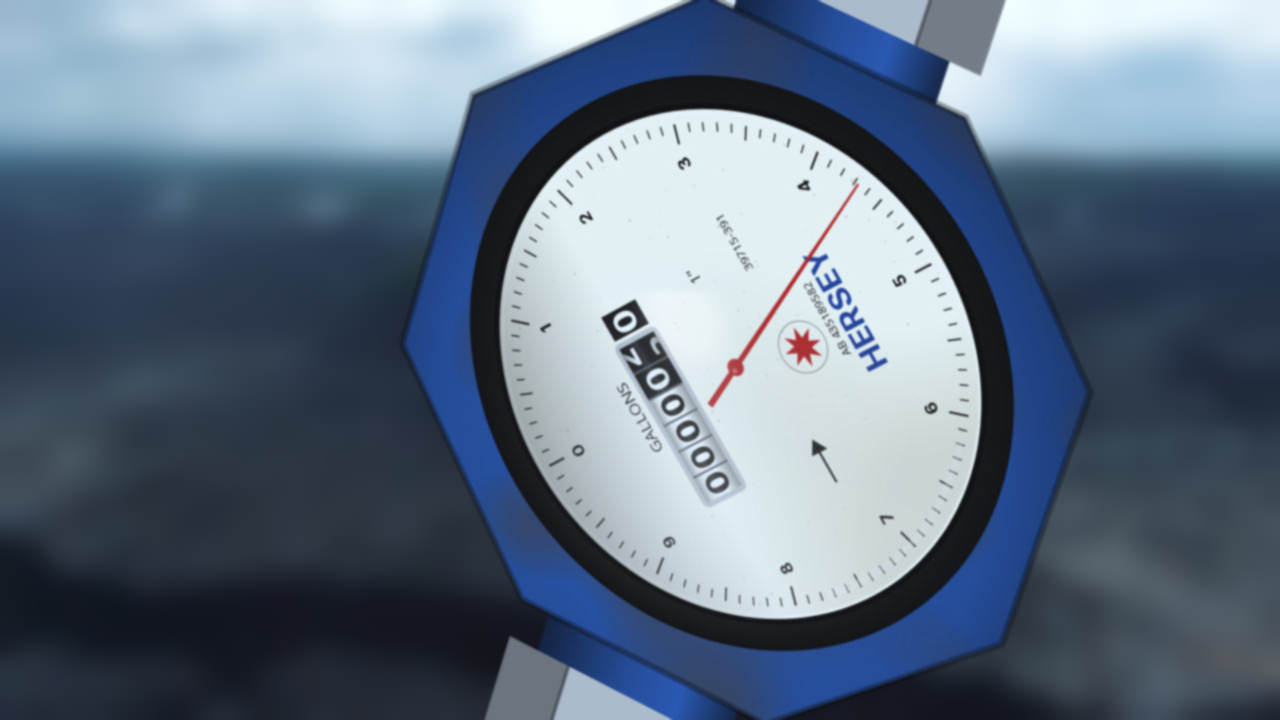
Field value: 24.3 gal
